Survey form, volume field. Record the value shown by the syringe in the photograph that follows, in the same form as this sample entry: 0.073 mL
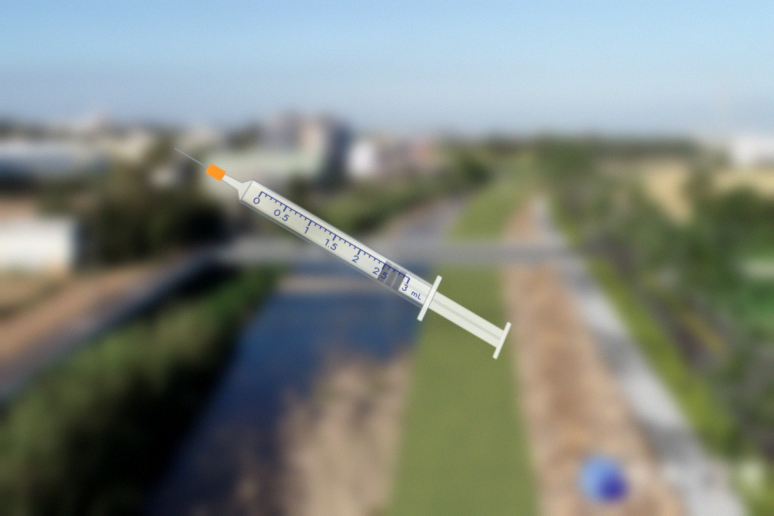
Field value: 2.5 mL
